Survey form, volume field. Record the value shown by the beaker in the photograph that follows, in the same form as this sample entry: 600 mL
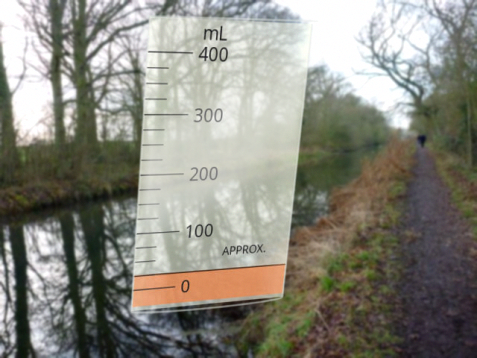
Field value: 25 mL
